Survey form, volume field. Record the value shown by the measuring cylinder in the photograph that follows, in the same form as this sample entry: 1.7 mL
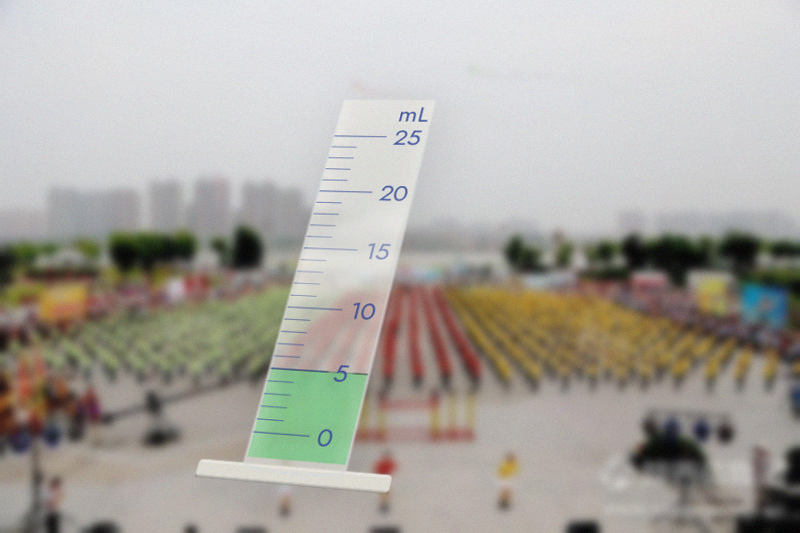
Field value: 5 mL
